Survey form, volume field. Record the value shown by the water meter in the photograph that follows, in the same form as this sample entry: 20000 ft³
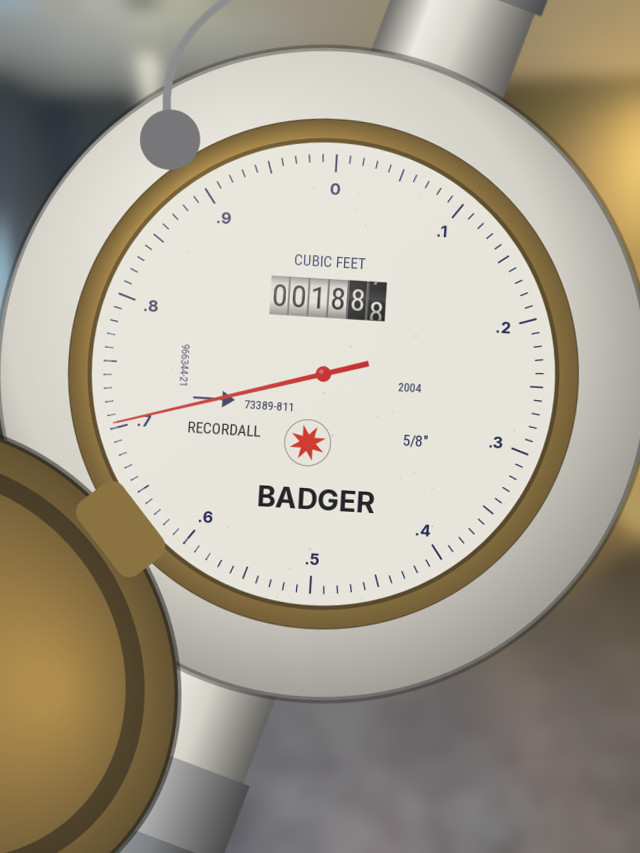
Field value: 1887.70 ft³
